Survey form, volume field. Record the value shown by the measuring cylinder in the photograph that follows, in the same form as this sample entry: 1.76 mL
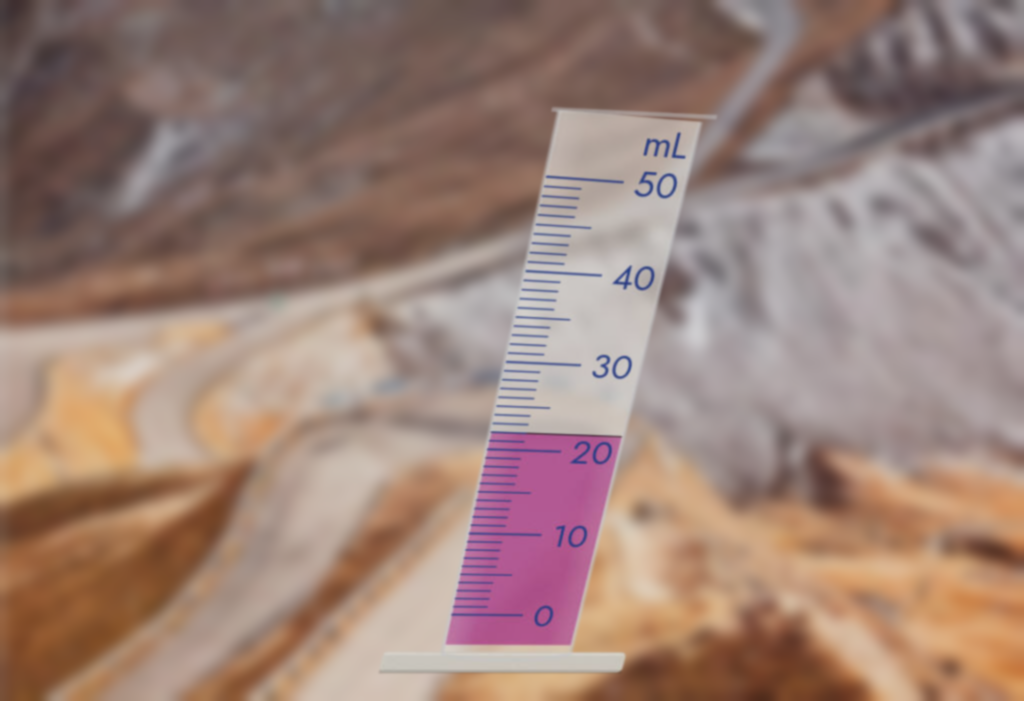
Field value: 22 mL
